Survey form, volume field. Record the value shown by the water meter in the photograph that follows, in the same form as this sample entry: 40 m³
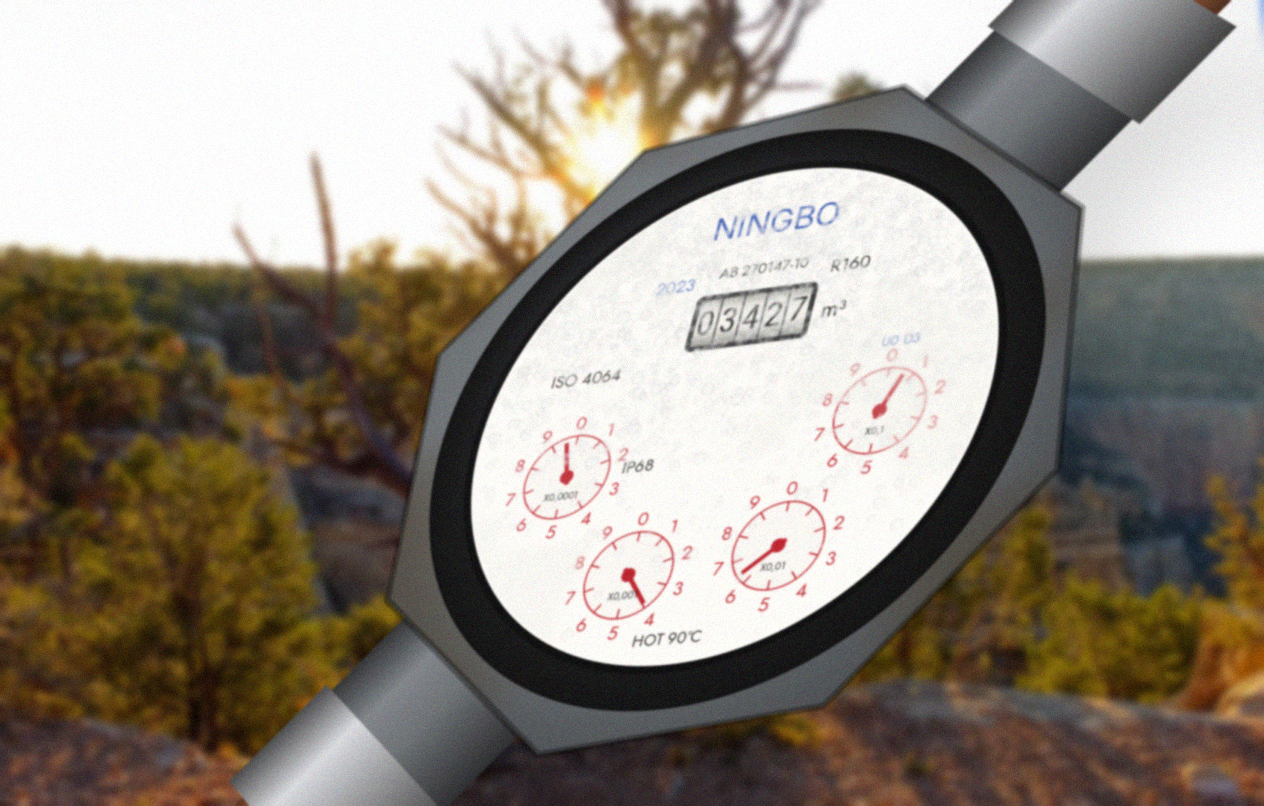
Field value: 3427.0639 m³
